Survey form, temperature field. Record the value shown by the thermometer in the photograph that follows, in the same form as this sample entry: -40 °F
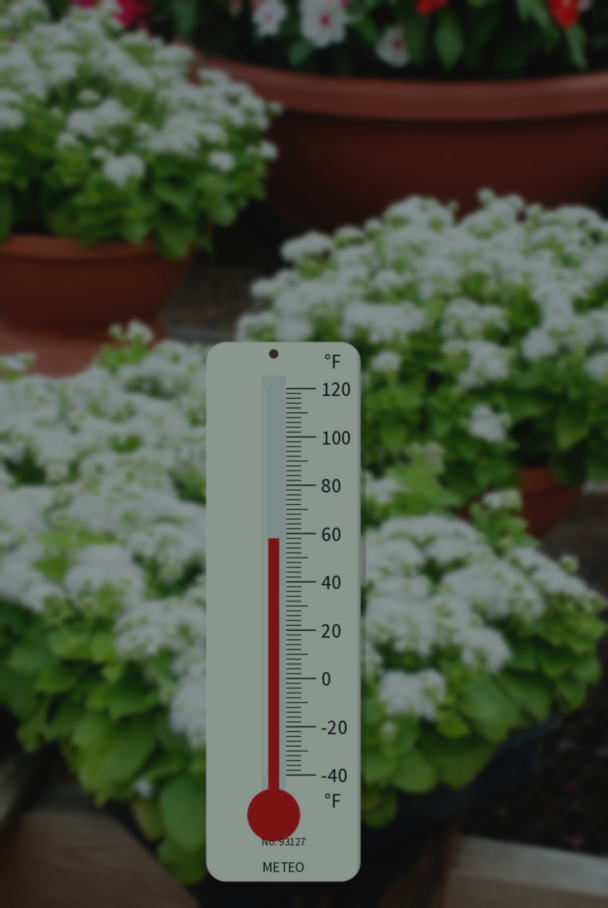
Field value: 58 °F
